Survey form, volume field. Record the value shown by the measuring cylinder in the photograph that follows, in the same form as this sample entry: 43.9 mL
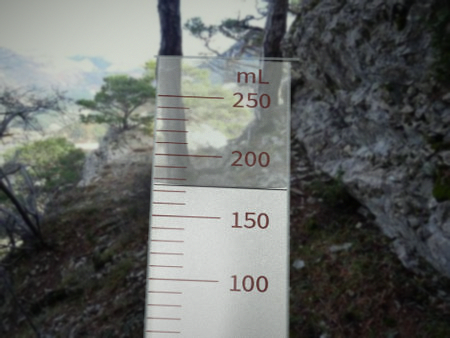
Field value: 175 mL
